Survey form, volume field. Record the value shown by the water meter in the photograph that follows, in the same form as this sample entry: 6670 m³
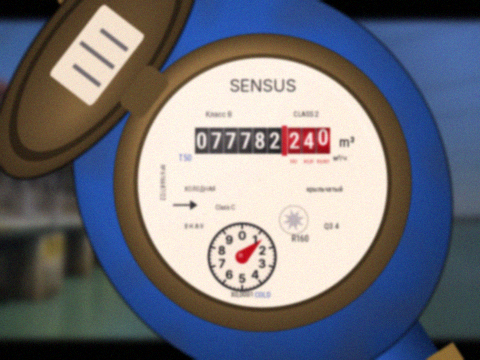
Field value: 77782.2401 m³
